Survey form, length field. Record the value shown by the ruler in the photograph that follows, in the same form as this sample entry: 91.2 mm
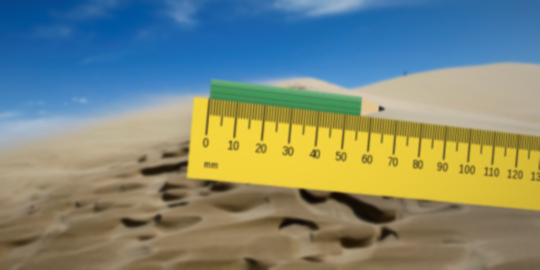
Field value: 65 mm
